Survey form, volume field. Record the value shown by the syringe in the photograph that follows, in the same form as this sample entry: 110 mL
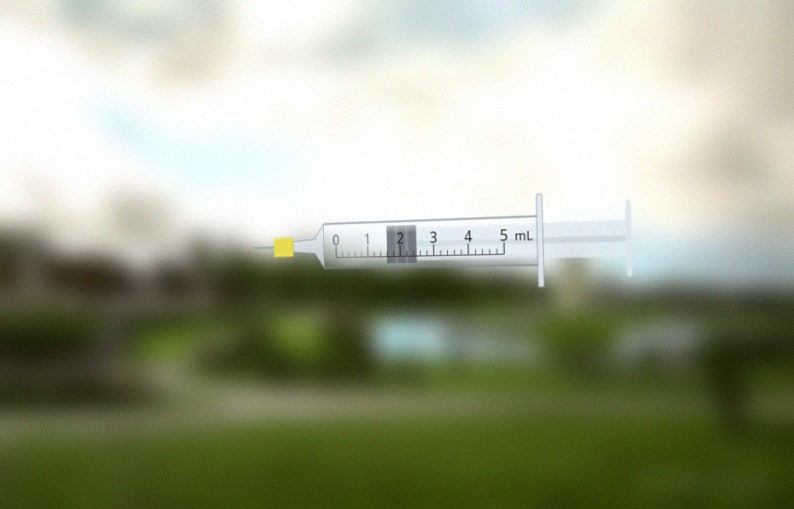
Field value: 1.6 mL
